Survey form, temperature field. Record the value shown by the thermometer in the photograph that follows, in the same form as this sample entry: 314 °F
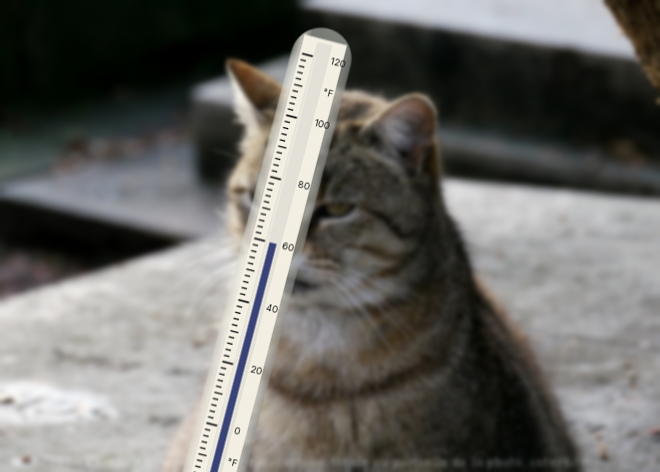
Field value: 60 °F
